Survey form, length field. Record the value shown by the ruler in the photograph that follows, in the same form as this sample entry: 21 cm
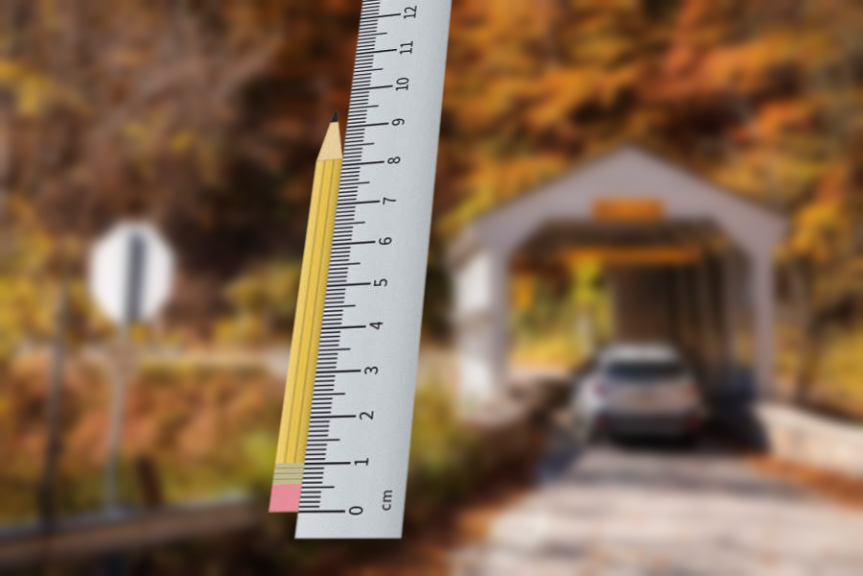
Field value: 9.5 cm
